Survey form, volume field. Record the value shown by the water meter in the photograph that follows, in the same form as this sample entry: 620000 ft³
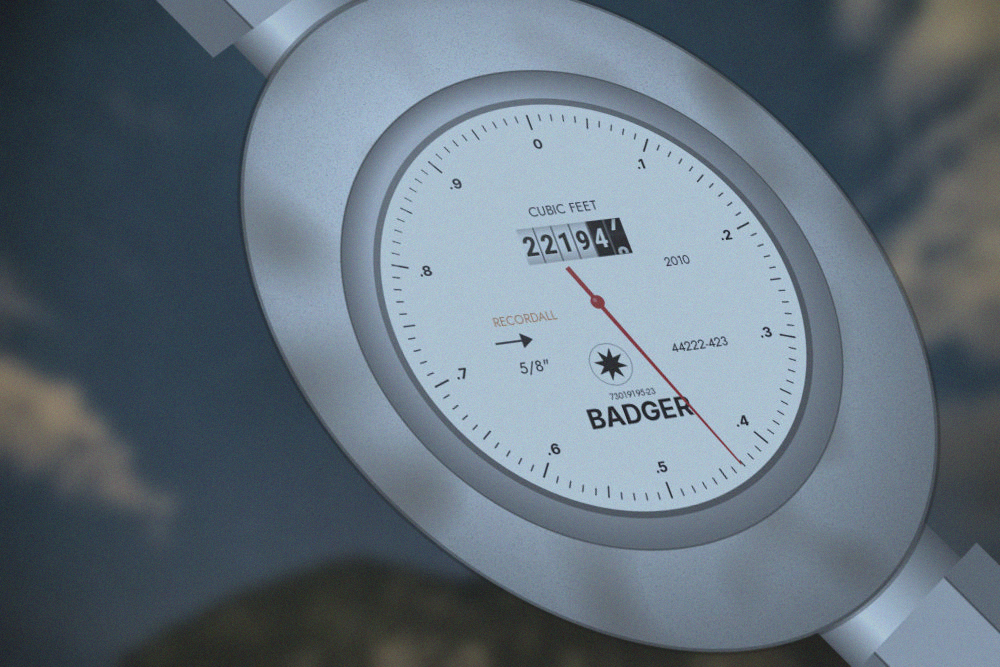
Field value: 221947.43 ft³
